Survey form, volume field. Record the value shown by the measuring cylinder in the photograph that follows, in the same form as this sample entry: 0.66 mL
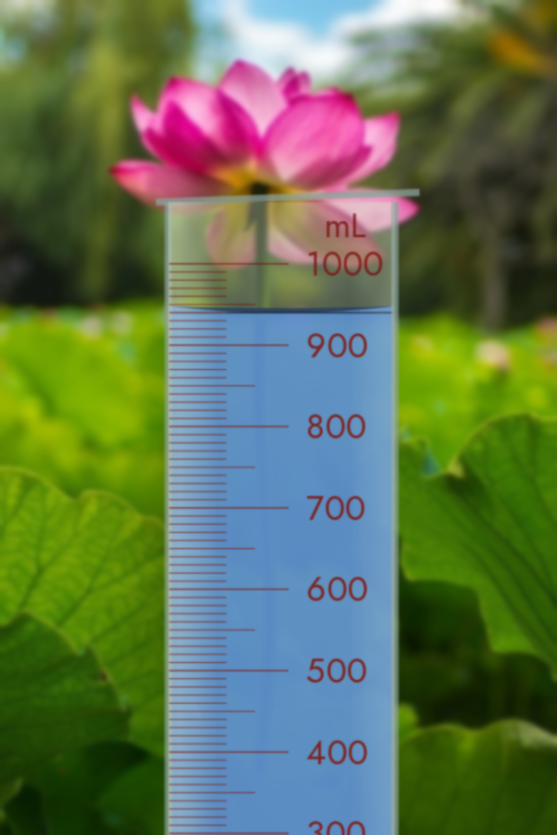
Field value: 940 mL
